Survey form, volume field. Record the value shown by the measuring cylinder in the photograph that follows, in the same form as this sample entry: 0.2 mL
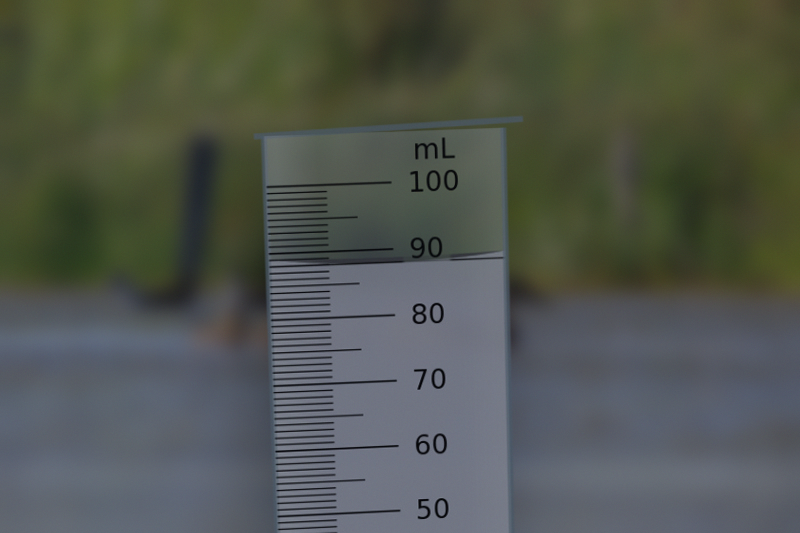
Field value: 88 mL
